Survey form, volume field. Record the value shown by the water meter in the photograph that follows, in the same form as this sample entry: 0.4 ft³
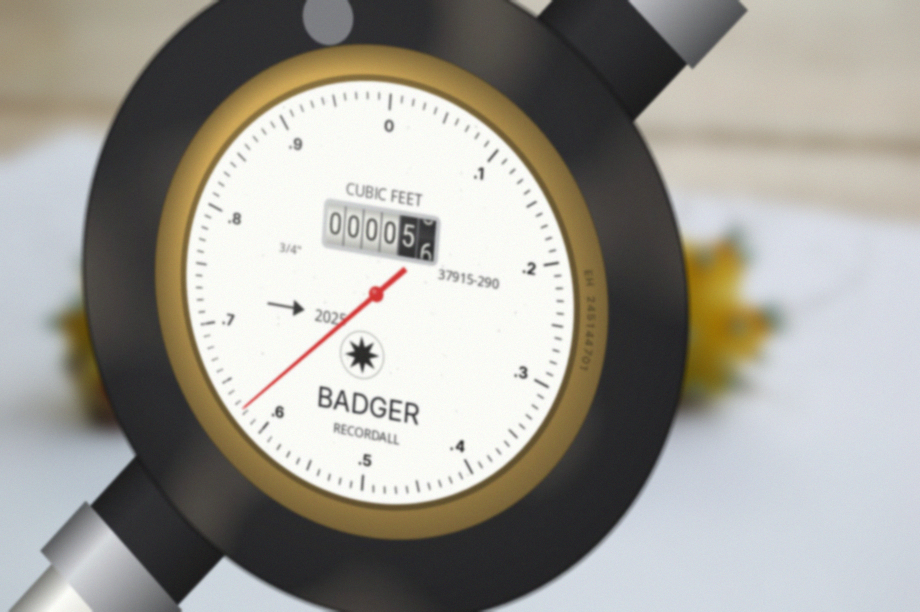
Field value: 55.62 ft³
